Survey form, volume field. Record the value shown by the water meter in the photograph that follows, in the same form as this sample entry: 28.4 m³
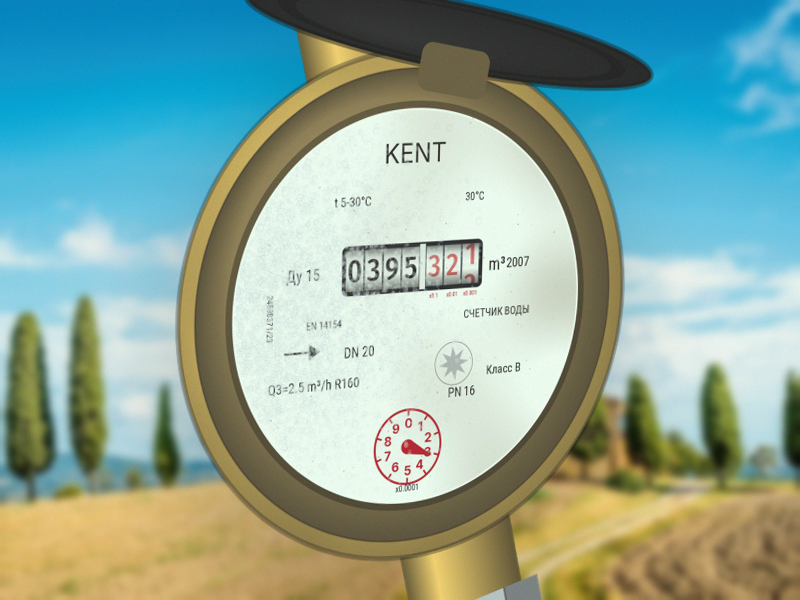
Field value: 395.3213 m³
